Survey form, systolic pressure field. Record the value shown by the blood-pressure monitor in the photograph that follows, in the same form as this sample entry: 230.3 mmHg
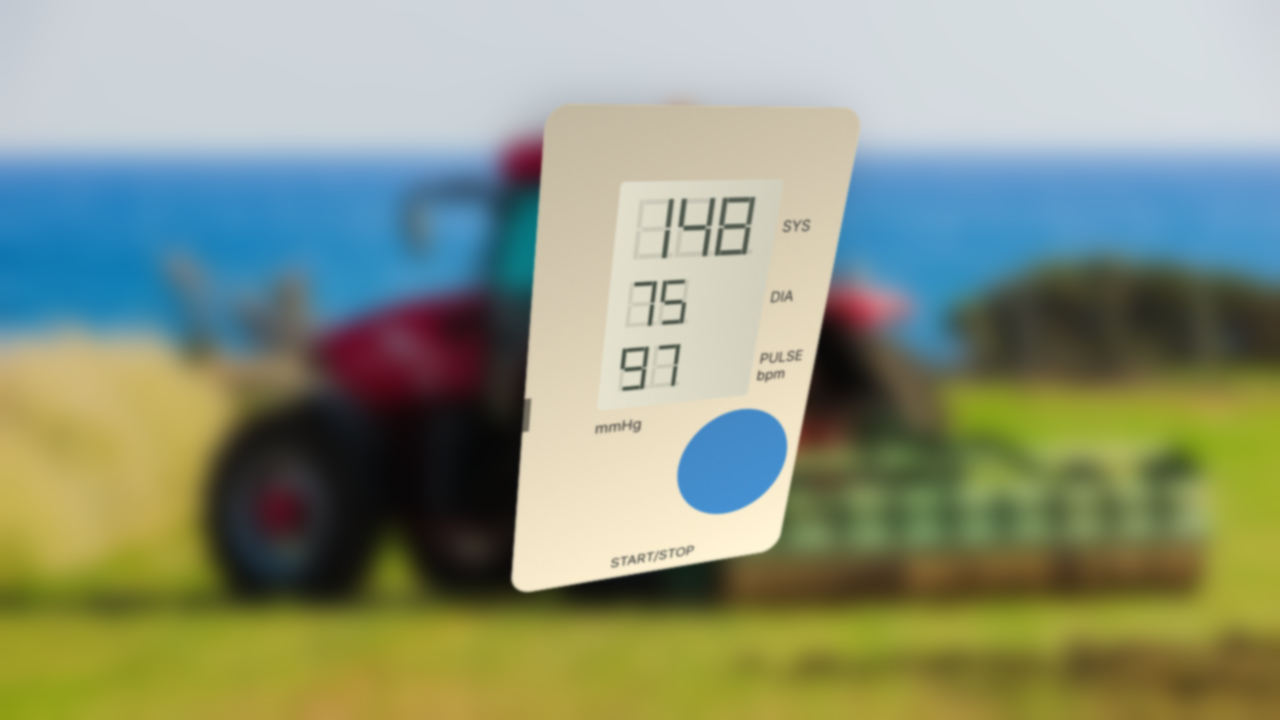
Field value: 148 mmHg
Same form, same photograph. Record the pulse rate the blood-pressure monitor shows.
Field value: 97 bpm
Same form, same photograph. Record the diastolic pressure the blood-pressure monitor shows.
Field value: 75 mmHg
